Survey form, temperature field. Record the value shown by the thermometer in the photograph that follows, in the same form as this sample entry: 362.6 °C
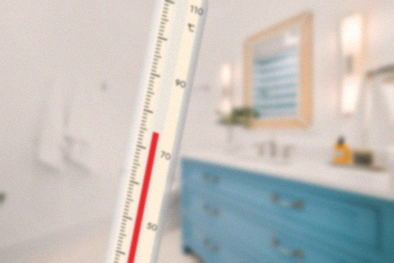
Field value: 75 °C
